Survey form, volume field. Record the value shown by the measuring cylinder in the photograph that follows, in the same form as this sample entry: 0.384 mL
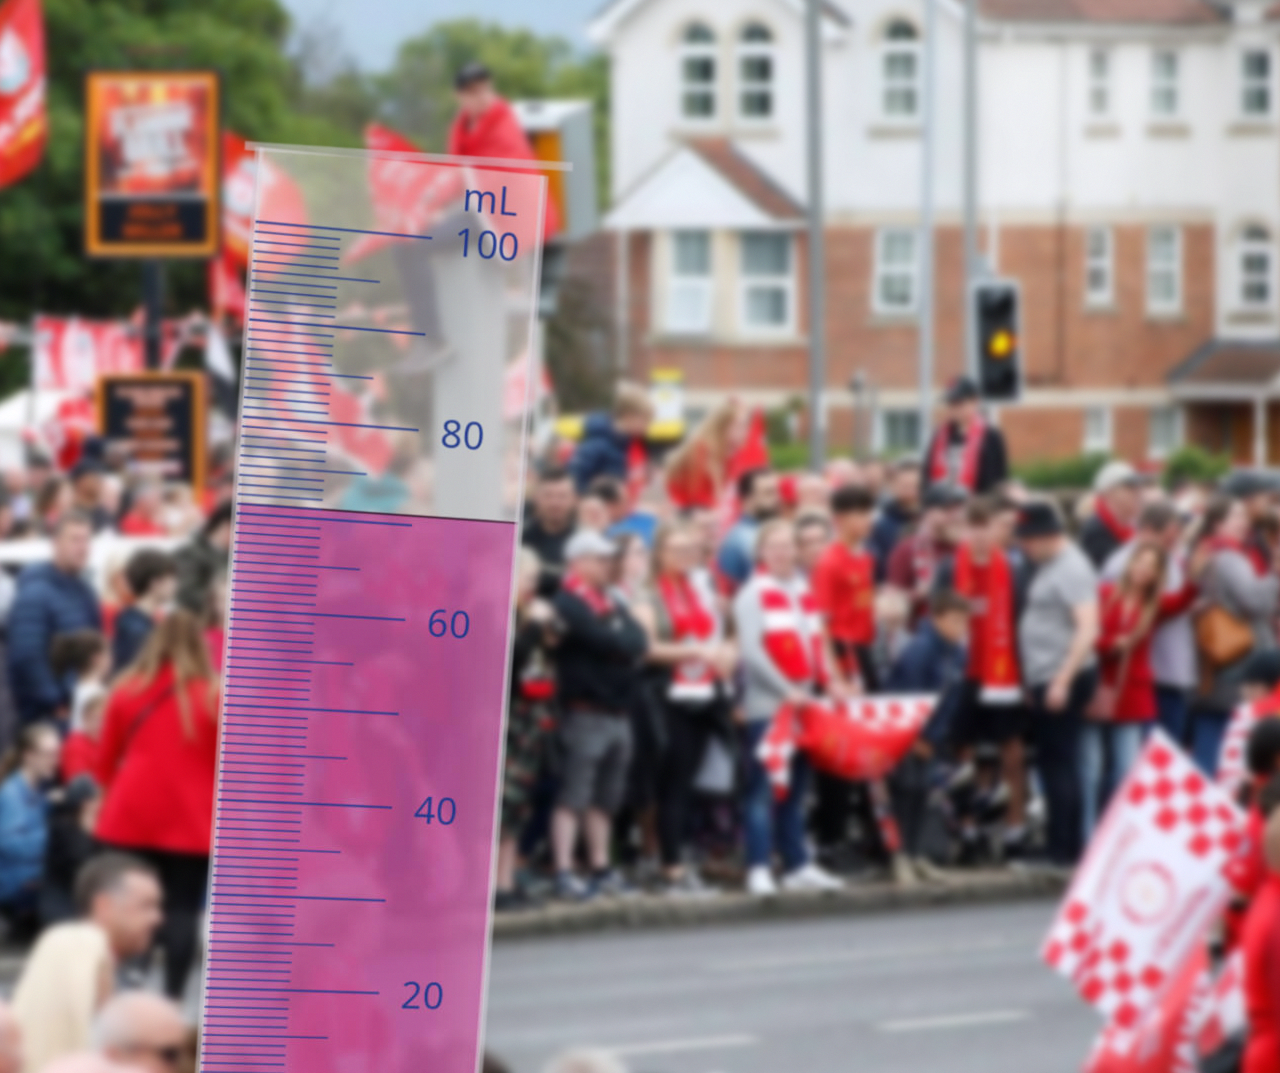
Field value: 71 mL
